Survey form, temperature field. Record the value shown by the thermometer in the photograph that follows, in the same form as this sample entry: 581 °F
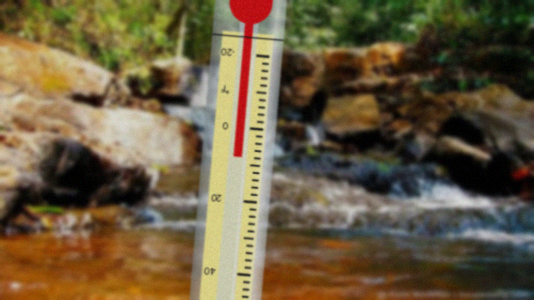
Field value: 8 °F
